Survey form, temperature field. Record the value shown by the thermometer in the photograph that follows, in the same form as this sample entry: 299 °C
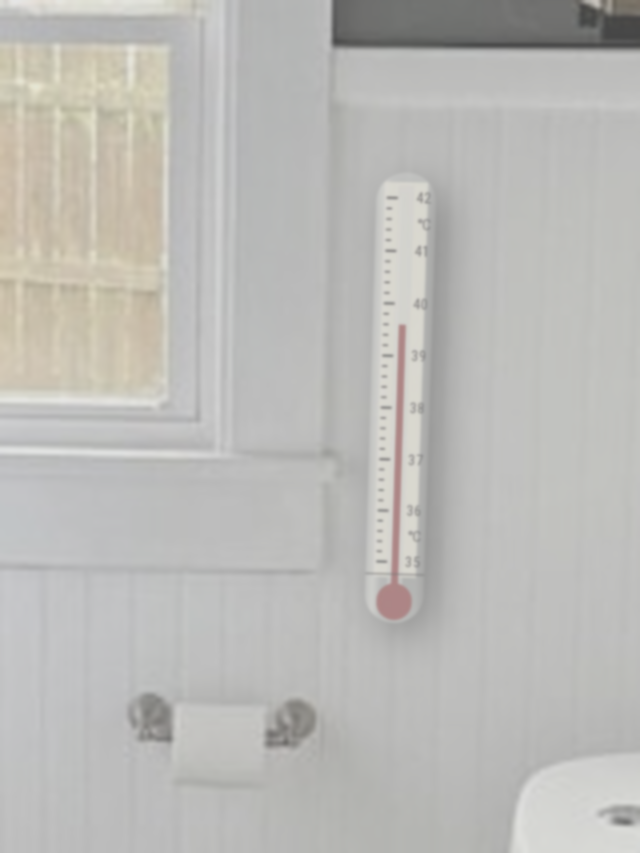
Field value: 39.6 °C
